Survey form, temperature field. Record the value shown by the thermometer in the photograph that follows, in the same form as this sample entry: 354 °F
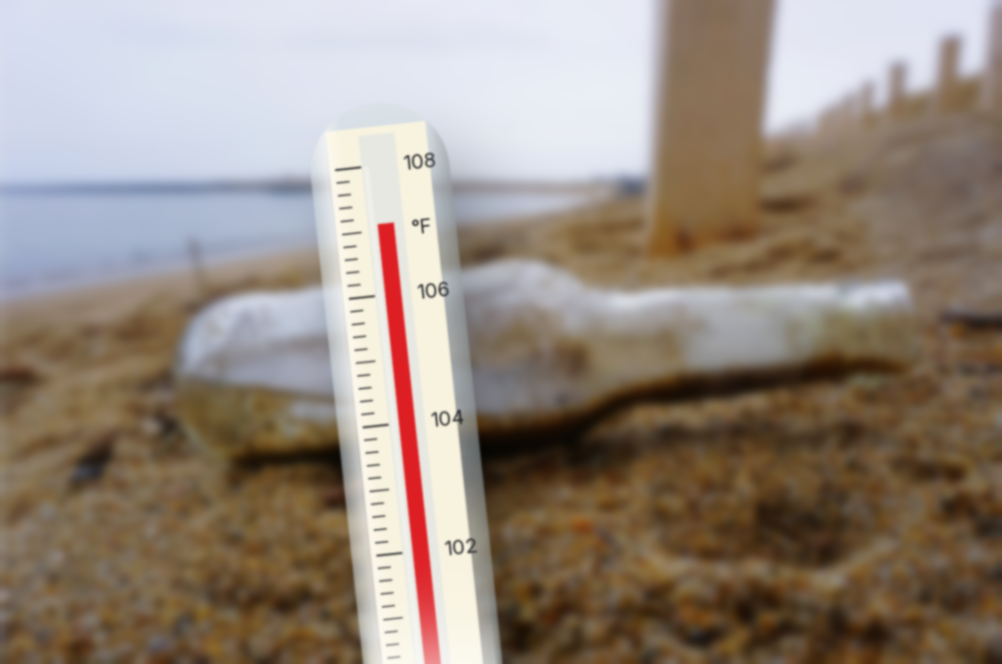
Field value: 107.1 °F
